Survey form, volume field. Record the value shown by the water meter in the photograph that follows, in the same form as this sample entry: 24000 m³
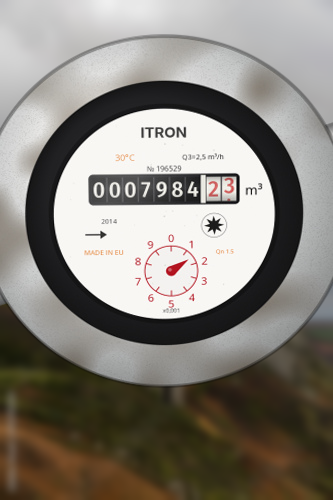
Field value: 7984.231 m³
